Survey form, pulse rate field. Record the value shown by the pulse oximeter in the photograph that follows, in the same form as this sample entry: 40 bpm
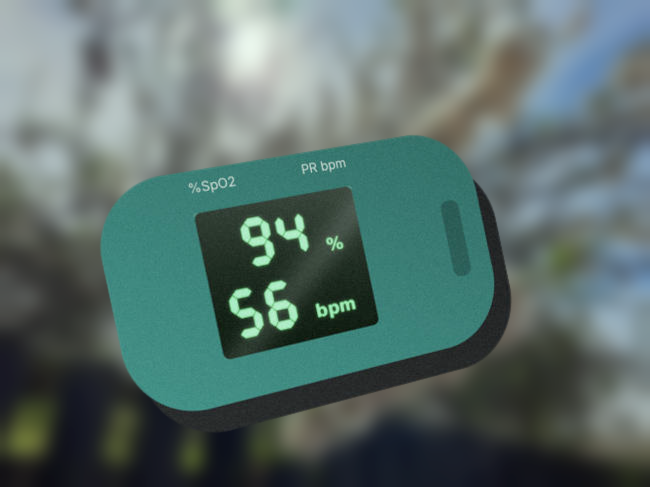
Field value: 56 bpm
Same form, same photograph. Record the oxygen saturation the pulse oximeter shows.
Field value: 94 %
